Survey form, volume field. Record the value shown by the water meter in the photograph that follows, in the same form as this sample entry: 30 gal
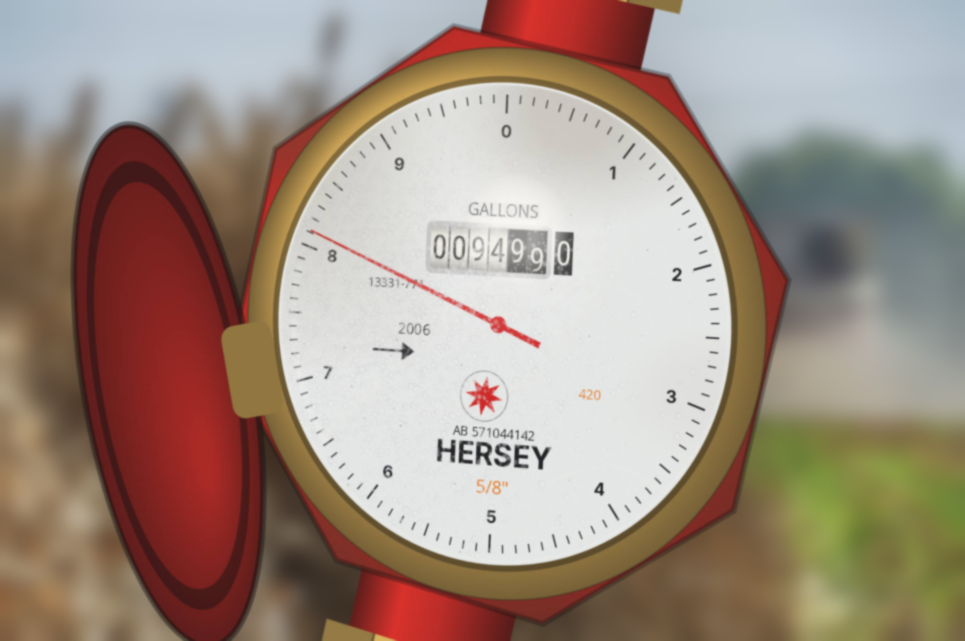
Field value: 94988.1 gal
